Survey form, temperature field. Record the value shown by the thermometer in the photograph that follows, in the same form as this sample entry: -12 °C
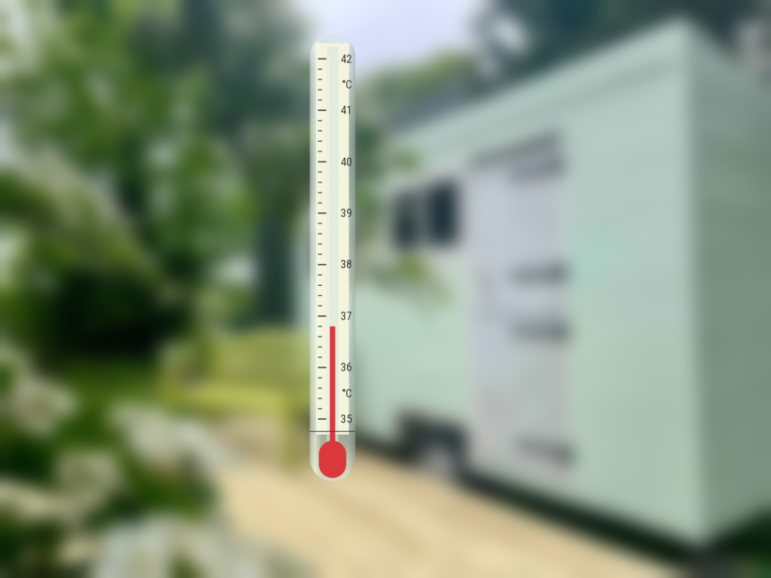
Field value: 36.8 °C
